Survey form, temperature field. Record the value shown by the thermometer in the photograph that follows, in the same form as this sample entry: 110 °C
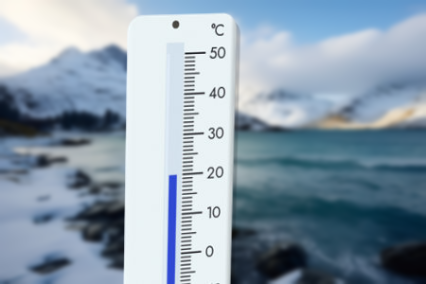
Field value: 20 °C
